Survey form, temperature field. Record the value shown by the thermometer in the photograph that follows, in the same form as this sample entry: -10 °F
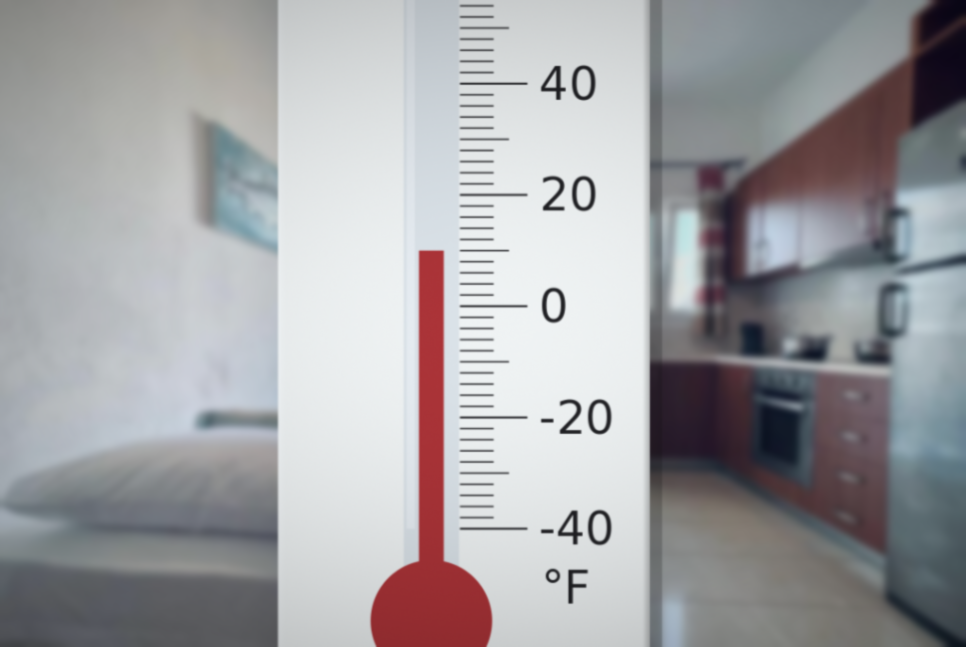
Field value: 10 °F
